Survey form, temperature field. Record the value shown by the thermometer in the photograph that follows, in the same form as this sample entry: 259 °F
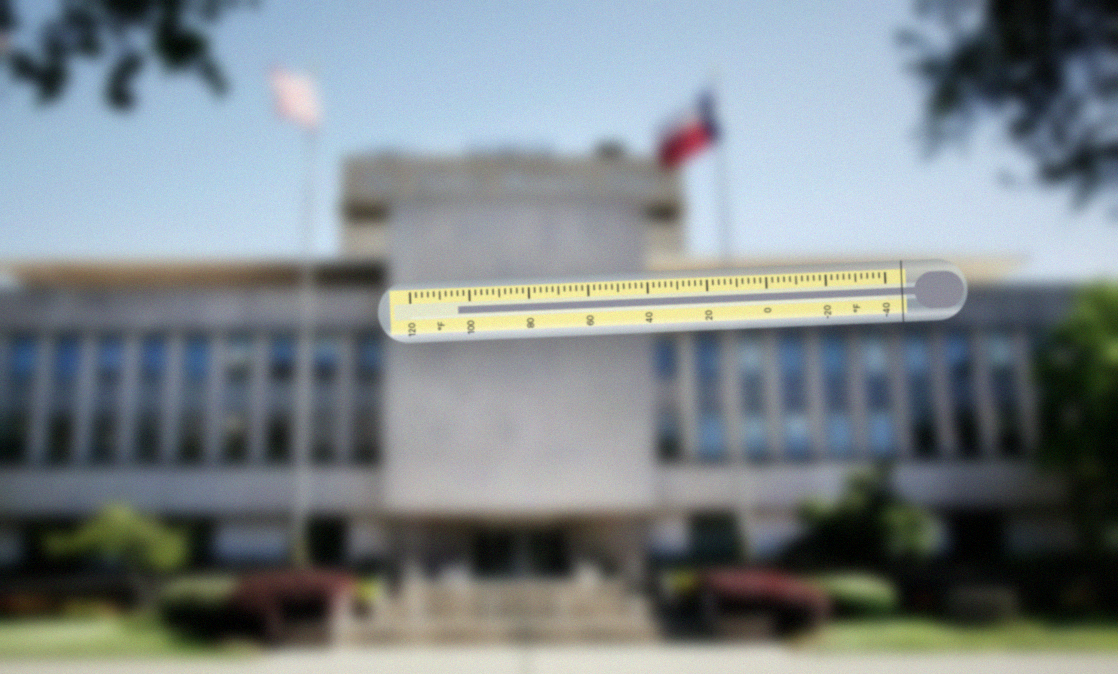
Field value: 104 °F
